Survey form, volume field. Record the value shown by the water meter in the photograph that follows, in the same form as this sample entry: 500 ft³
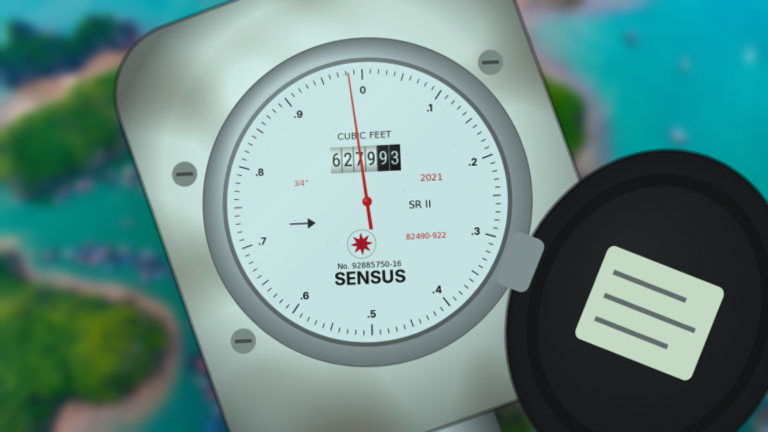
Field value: 627992.98 ft³
